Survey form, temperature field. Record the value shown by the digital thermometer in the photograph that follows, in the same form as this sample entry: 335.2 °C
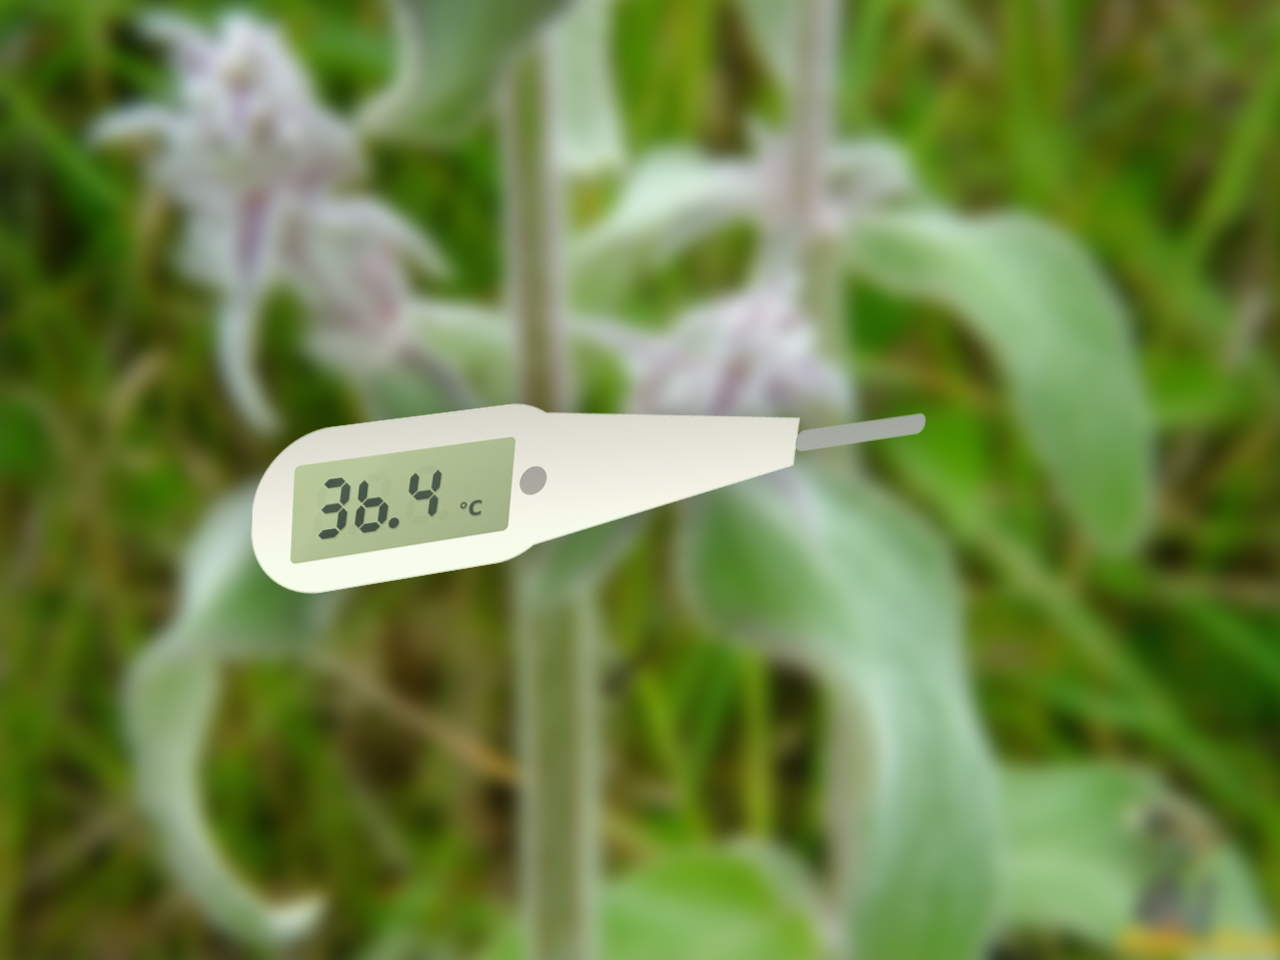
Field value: 36.4 °C
